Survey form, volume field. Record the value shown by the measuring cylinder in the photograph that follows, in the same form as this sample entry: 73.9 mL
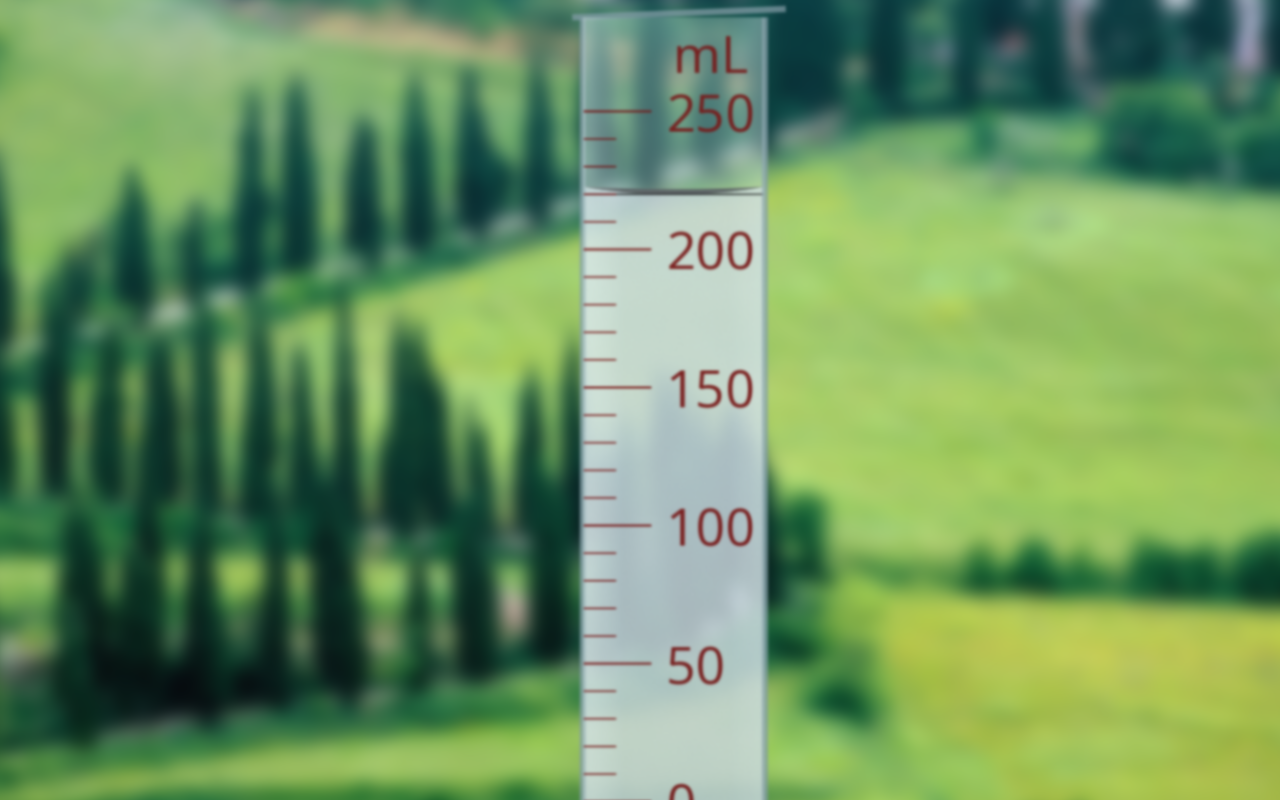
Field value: 220 mL
